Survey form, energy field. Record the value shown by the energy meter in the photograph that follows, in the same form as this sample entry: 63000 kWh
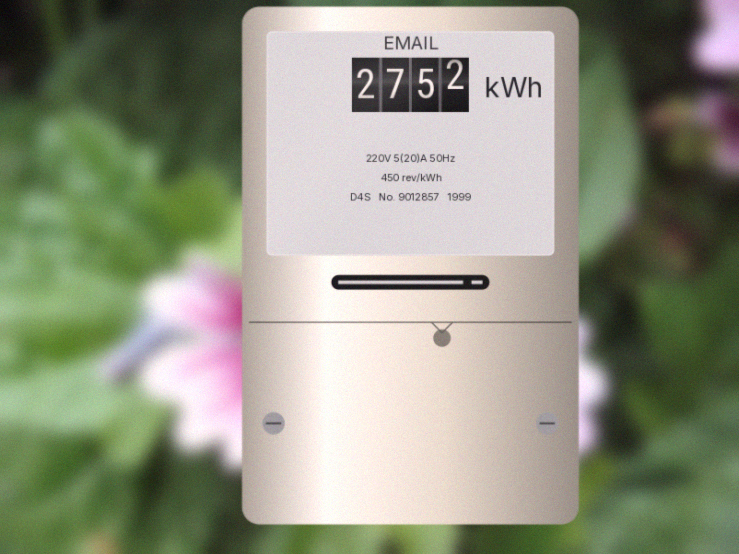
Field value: 2752 kWh
